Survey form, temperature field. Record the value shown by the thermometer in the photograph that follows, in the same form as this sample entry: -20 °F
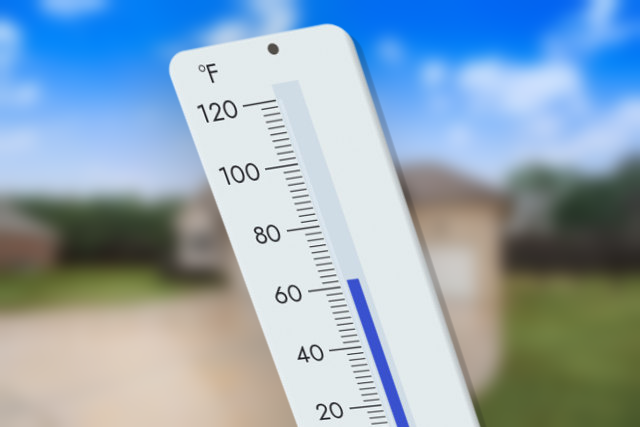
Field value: 62 °F
